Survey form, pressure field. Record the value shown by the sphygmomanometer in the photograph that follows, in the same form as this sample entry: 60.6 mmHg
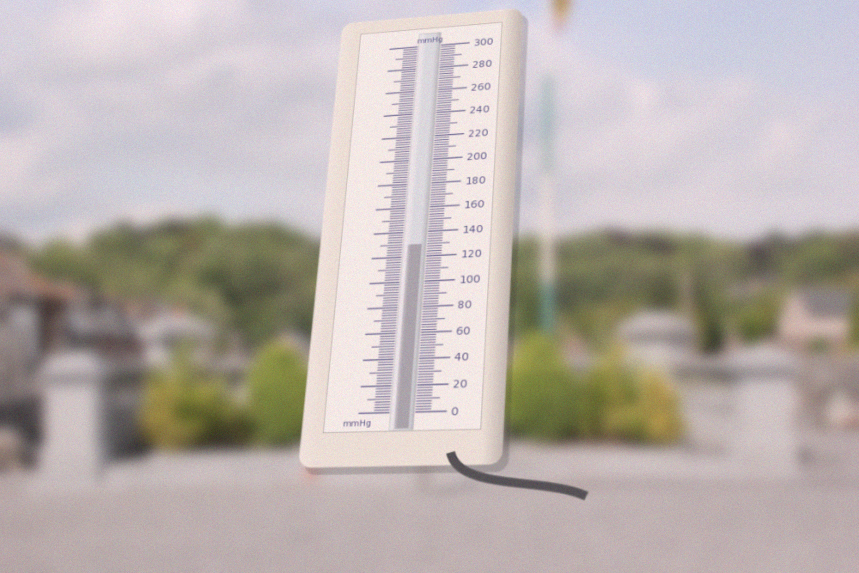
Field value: 130 mmHg
